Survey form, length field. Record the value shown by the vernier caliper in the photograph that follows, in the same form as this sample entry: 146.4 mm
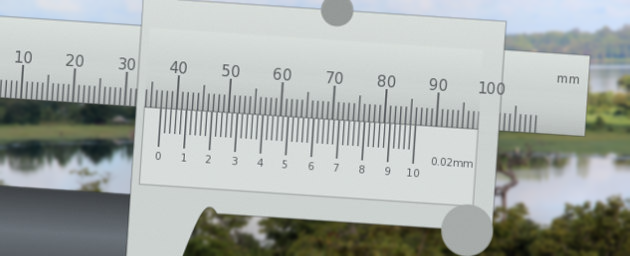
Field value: 37.0 mm
